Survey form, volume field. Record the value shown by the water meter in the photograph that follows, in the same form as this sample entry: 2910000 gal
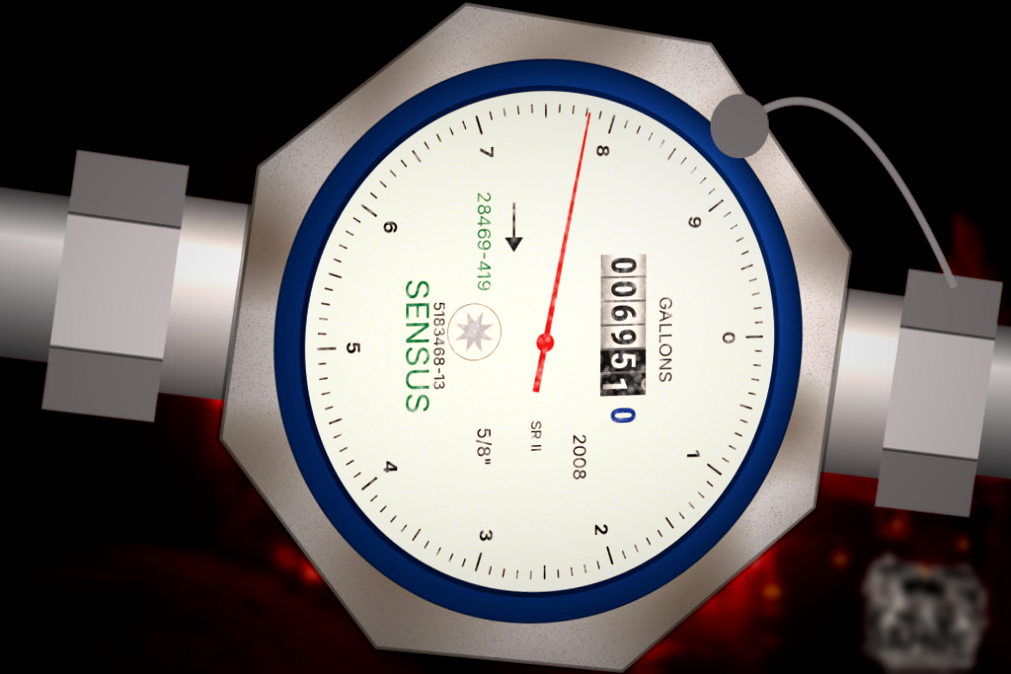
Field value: 69507.8 gal
